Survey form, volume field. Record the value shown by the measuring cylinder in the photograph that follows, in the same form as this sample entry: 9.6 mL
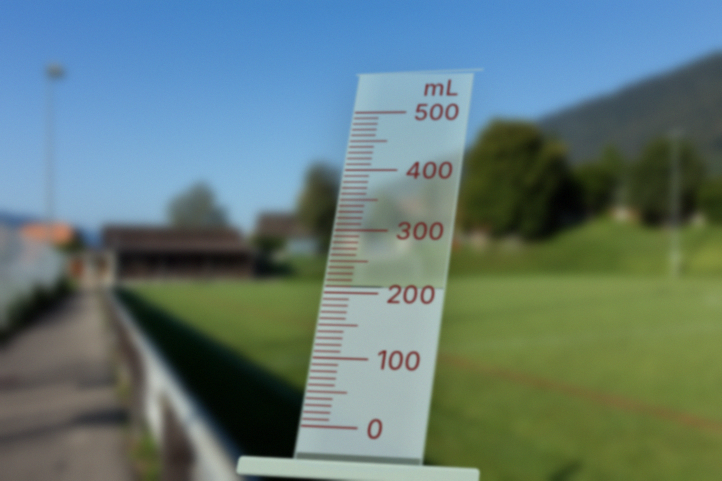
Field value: 210 mL
